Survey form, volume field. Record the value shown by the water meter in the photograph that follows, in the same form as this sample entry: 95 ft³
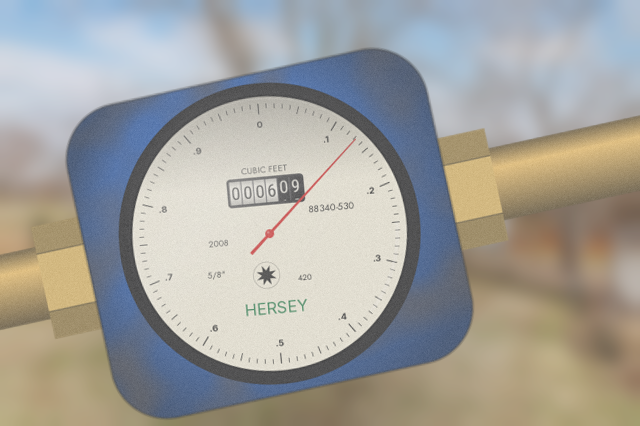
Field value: 609.13 ft³
